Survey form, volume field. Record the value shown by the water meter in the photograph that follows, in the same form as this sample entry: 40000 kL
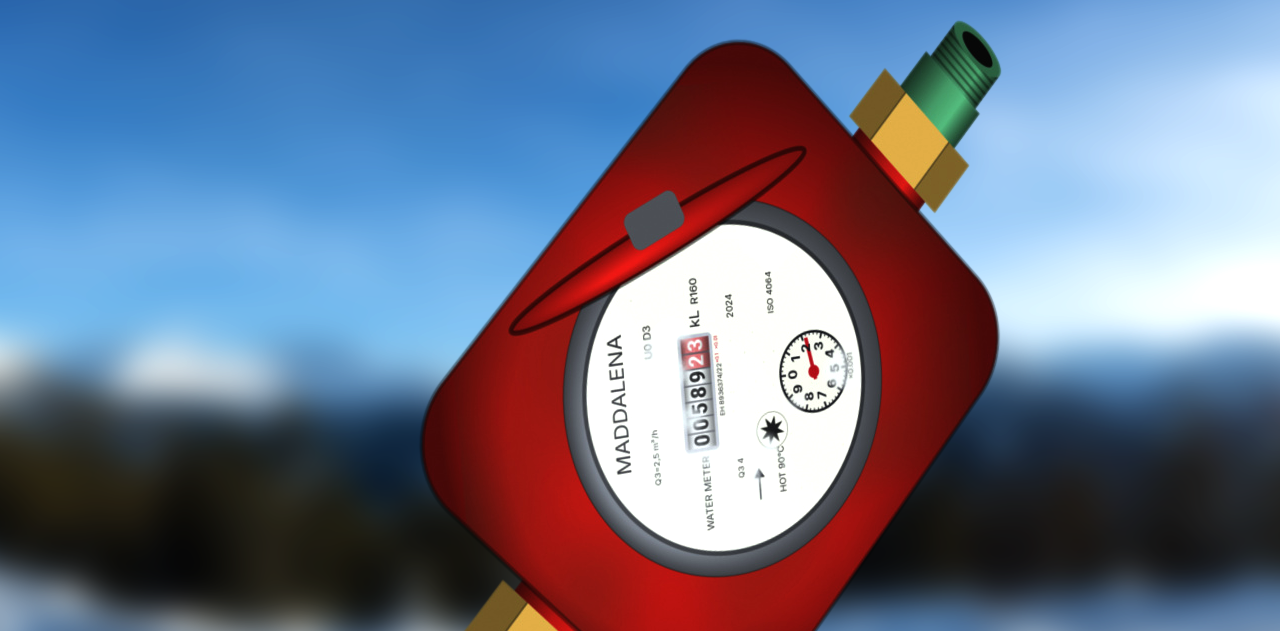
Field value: 589.232 kL
